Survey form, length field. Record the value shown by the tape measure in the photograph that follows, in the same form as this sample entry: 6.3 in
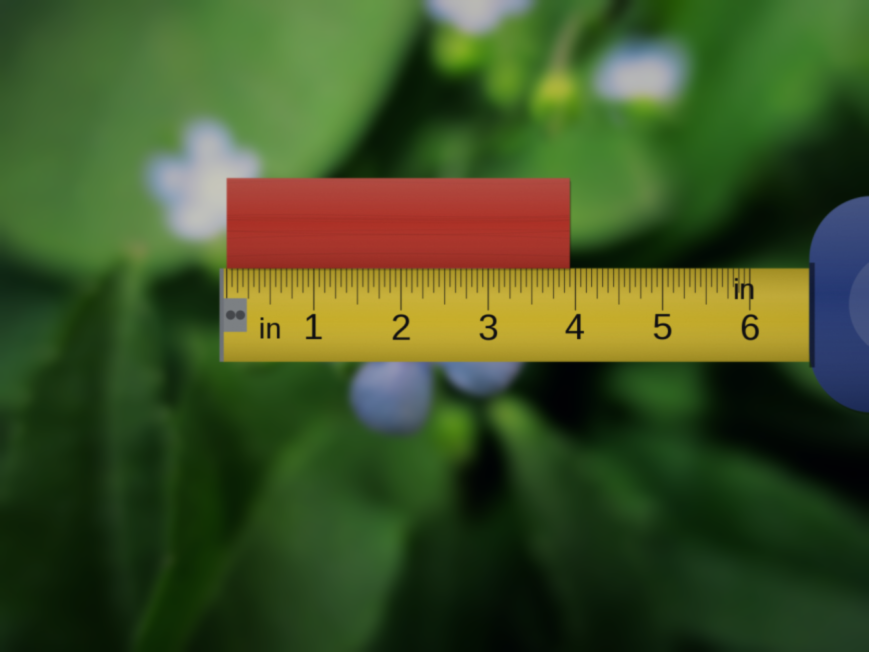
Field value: 3.9375 in
